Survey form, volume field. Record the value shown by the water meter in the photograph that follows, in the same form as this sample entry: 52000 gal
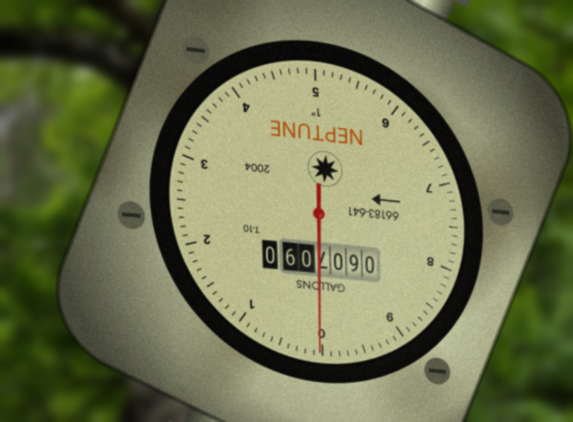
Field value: 607090.0 gal
